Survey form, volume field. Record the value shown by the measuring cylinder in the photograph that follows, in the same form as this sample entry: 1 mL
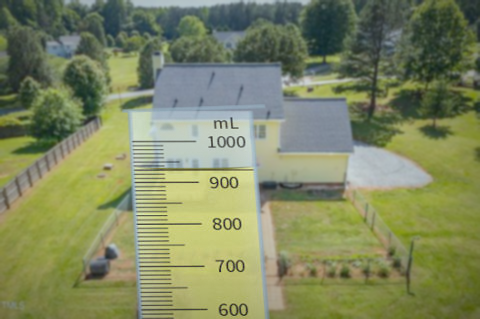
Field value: 930 mL
